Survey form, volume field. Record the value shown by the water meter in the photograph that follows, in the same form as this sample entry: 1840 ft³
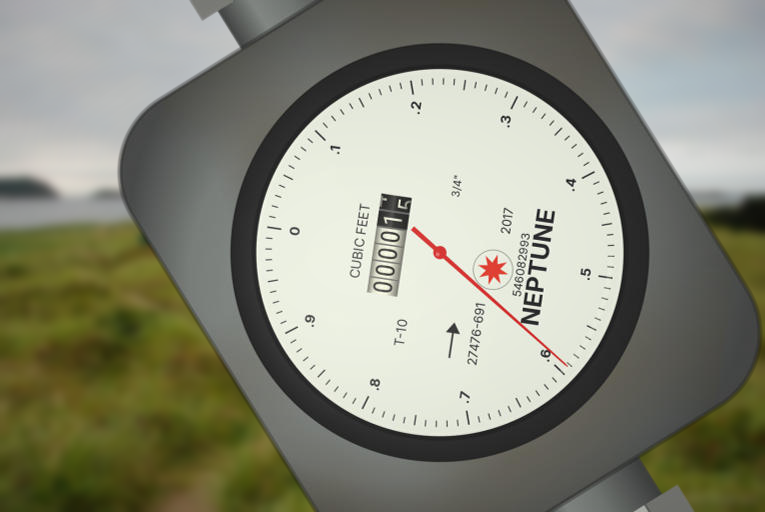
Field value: 14.59 ft³
